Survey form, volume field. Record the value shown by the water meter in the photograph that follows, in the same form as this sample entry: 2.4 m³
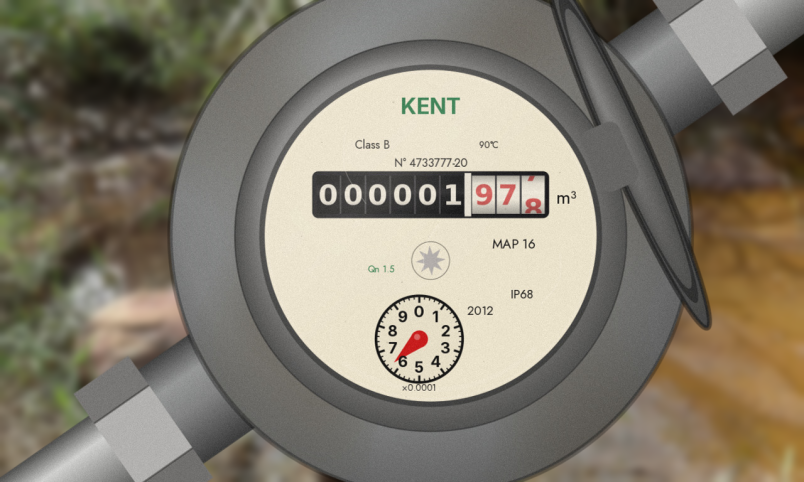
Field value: 1.9776 m³
